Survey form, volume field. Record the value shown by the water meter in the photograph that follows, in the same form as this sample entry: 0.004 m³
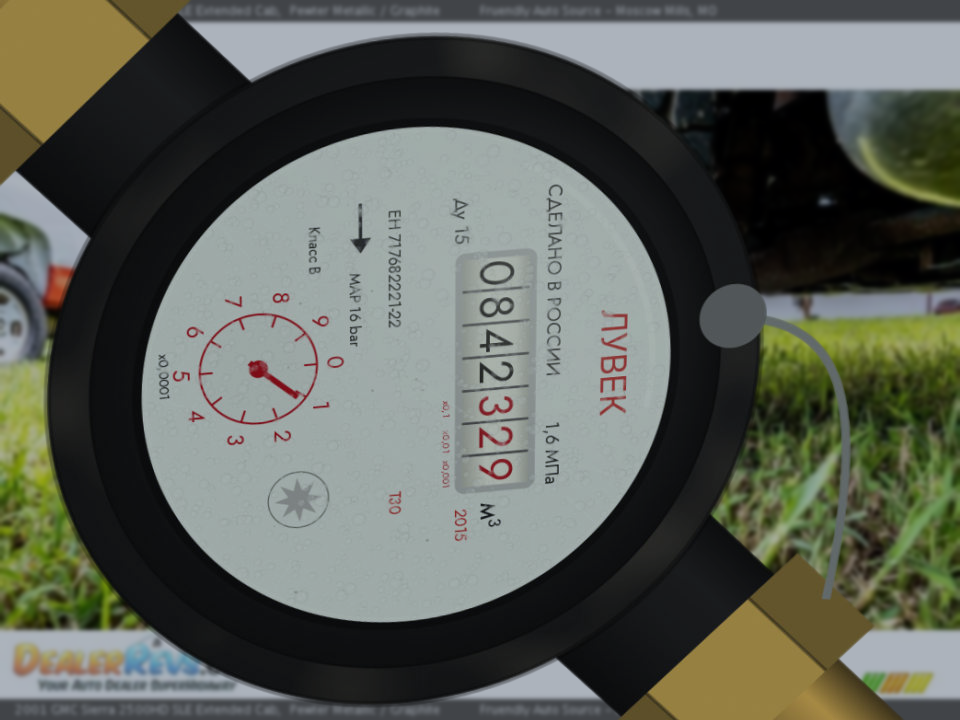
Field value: 842.3291 m³
